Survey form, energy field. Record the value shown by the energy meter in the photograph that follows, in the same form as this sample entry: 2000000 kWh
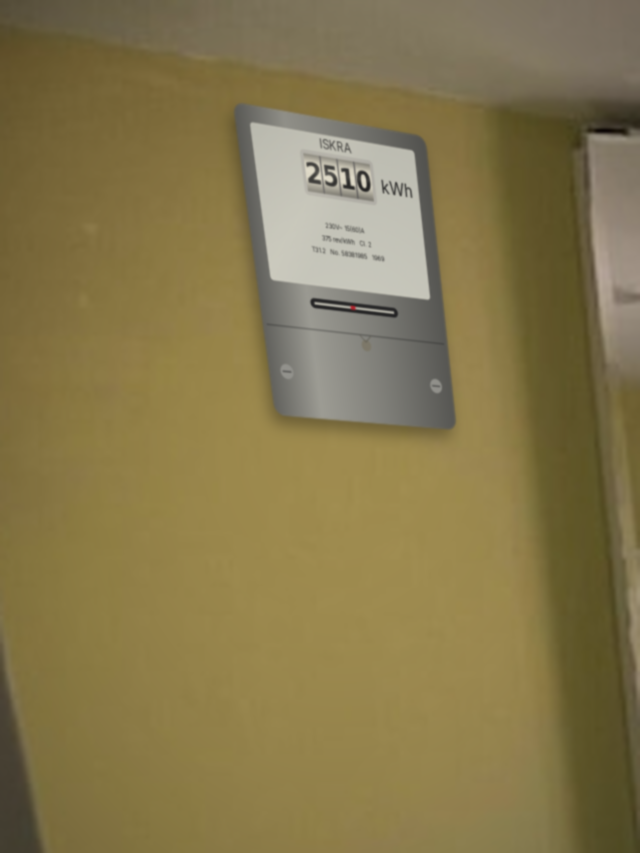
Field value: 2510 kWh
